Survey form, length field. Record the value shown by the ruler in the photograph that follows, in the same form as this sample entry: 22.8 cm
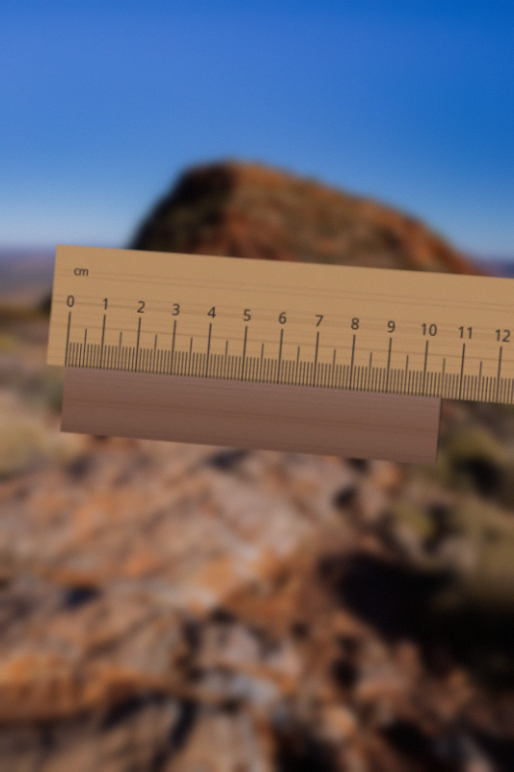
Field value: 10.5 cm
